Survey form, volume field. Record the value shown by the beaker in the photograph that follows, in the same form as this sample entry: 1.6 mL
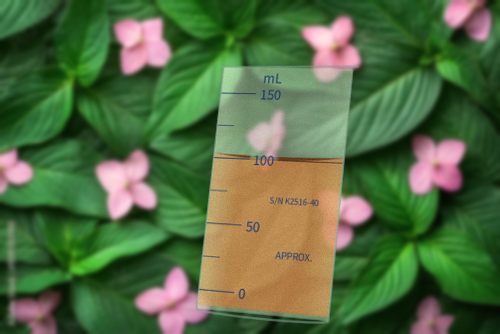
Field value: 100 mL
